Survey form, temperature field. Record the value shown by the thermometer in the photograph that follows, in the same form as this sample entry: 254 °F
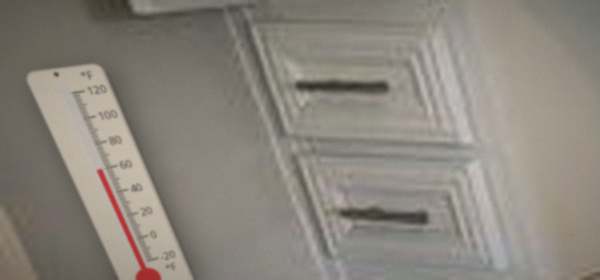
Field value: 60 °F
